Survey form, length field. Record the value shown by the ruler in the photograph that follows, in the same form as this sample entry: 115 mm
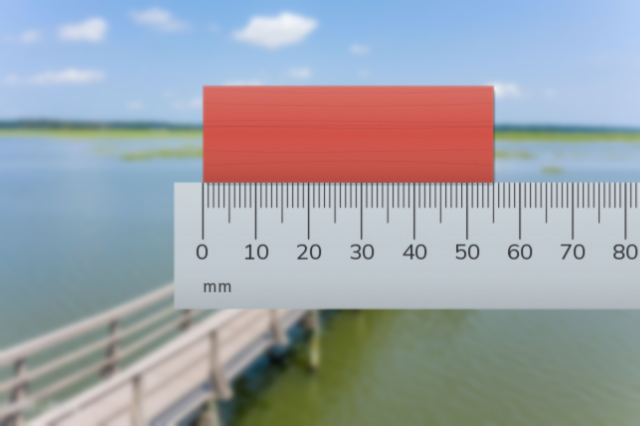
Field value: 55 mm
